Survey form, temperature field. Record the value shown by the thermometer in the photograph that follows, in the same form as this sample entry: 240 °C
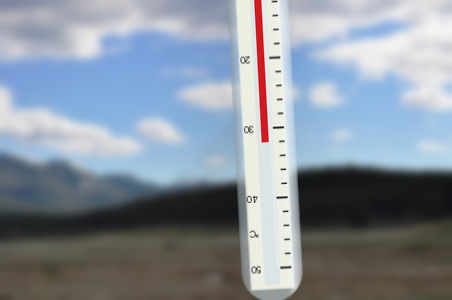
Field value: 32 °C
